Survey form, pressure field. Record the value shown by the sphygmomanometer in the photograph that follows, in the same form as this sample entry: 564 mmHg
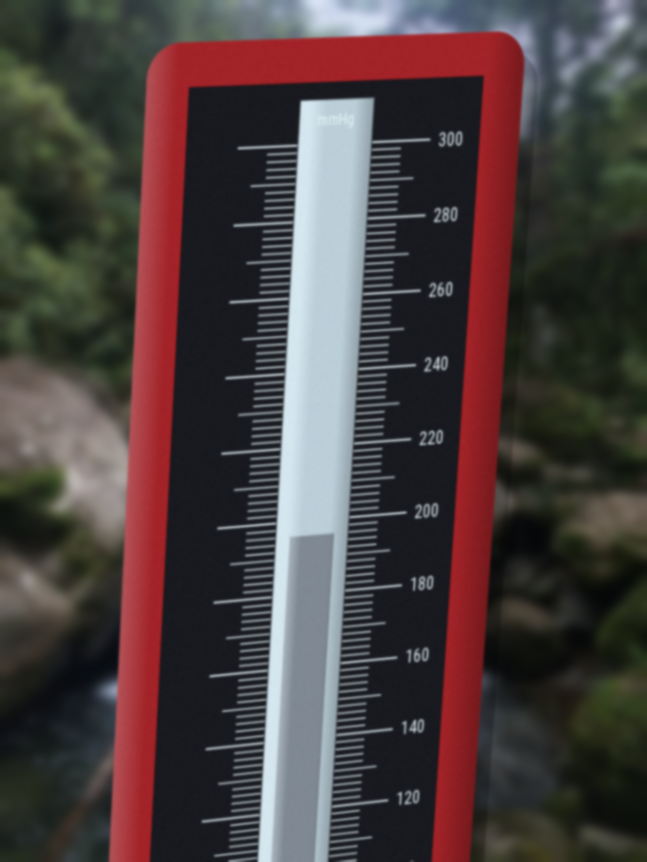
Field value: 196 mmHg
